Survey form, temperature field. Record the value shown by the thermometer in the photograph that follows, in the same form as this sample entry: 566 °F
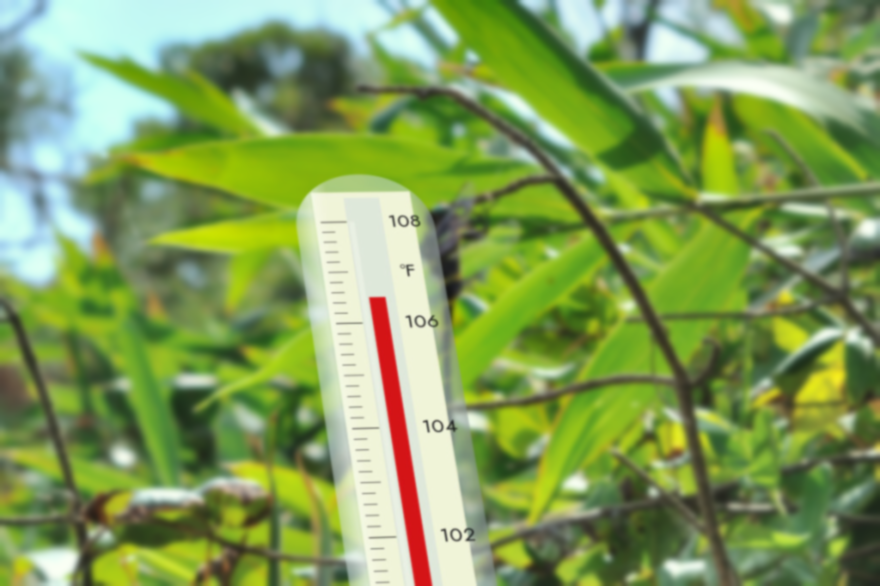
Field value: 106.5 °F
